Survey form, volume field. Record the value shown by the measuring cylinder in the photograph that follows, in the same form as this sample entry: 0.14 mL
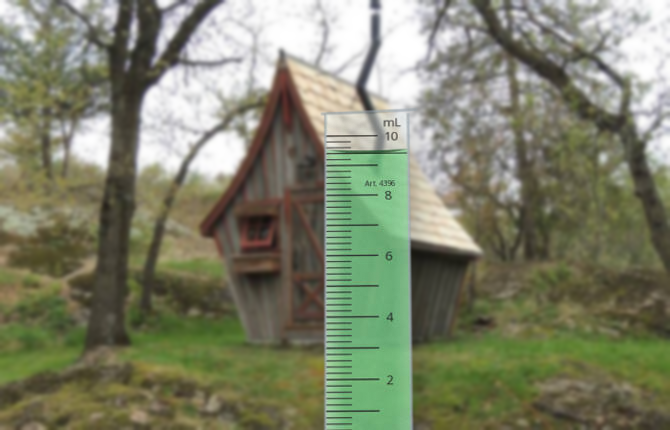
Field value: 9.4 mL
